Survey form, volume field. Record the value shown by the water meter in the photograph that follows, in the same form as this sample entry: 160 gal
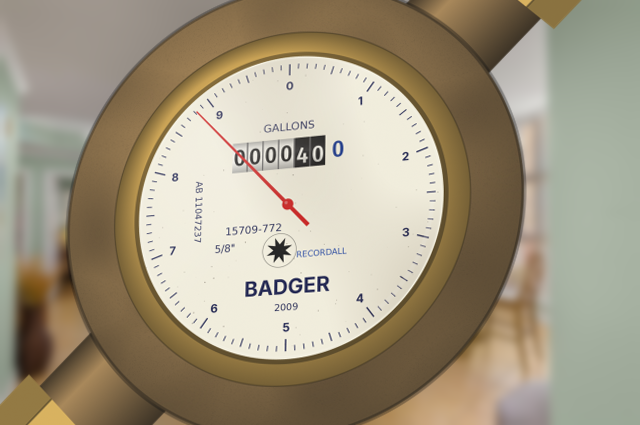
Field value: 398.8 gal
